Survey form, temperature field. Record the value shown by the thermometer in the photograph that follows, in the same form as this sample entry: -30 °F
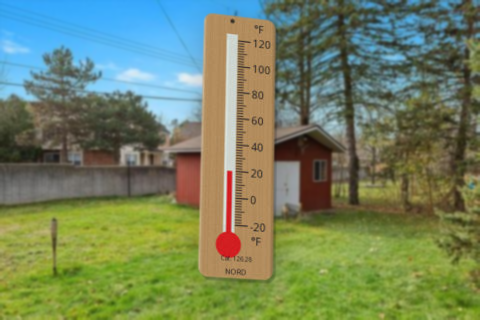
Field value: 20 °F
